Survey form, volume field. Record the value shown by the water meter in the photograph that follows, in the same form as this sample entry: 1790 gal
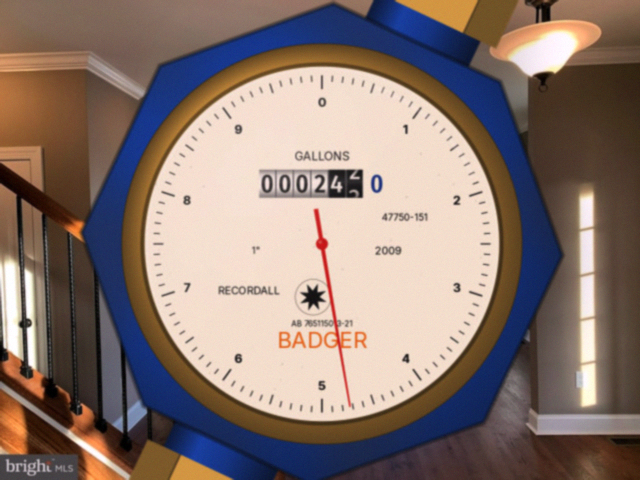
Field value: 2424.7 gal
